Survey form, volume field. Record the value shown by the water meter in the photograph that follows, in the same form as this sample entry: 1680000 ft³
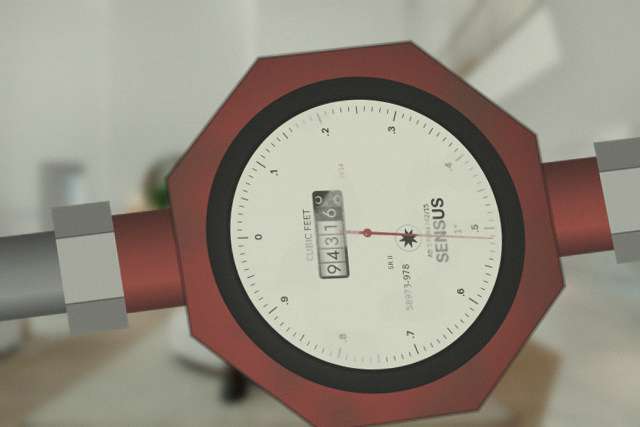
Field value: 943168.51 ft³
